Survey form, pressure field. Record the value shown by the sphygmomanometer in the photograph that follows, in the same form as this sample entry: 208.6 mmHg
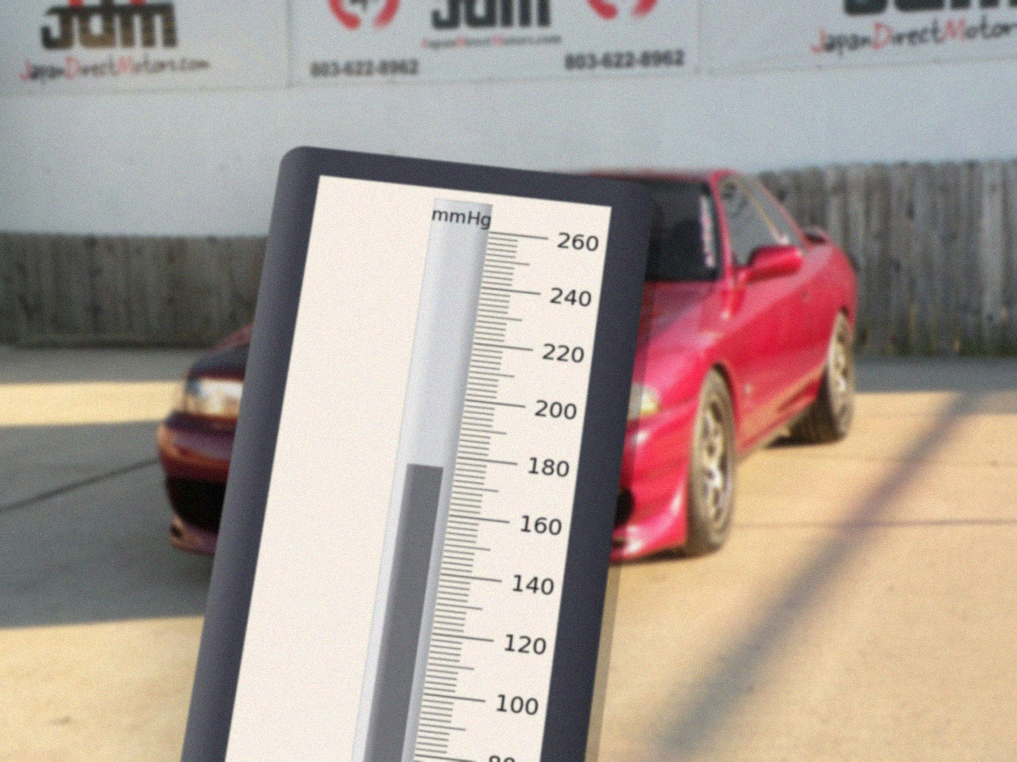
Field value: 176 mmHg
